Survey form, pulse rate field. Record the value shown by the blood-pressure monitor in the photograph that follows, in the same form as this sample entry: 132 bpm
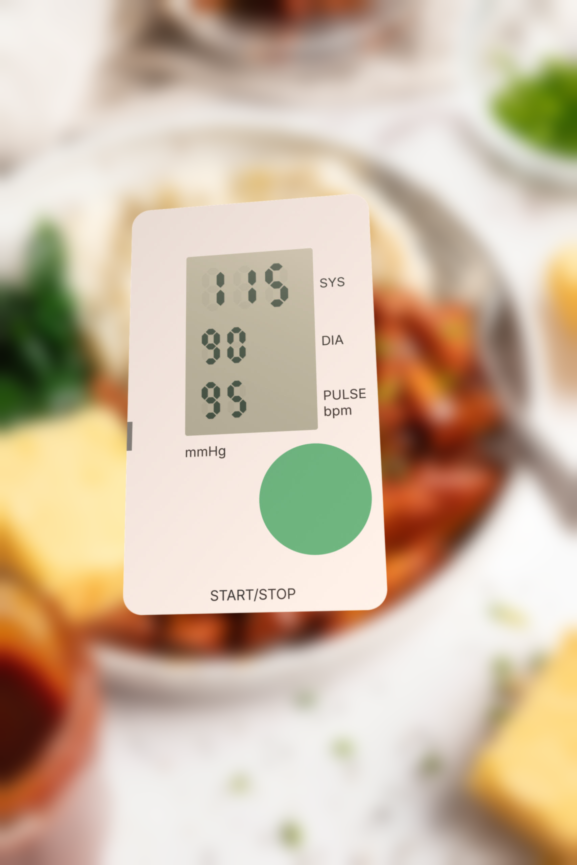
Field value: 95 bpm
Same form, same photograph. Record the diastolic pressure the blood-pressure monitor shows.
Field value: 90 mmHg
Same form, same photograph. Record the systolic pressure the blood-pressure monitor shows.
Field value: 115 mmHg
